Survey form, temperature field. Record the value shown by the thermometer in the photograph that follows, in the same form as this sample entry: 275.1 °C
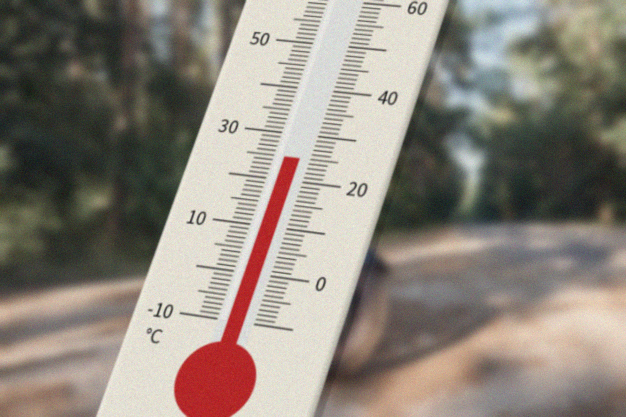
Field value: 25 °C
